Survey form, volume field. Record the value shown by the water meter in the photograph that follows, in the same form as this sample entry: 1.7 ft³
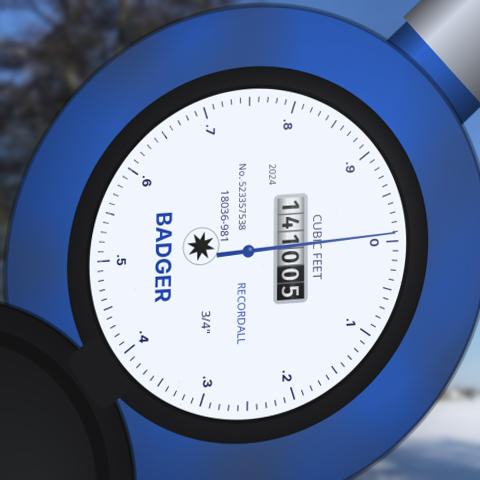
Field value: 141004.99 ft³
